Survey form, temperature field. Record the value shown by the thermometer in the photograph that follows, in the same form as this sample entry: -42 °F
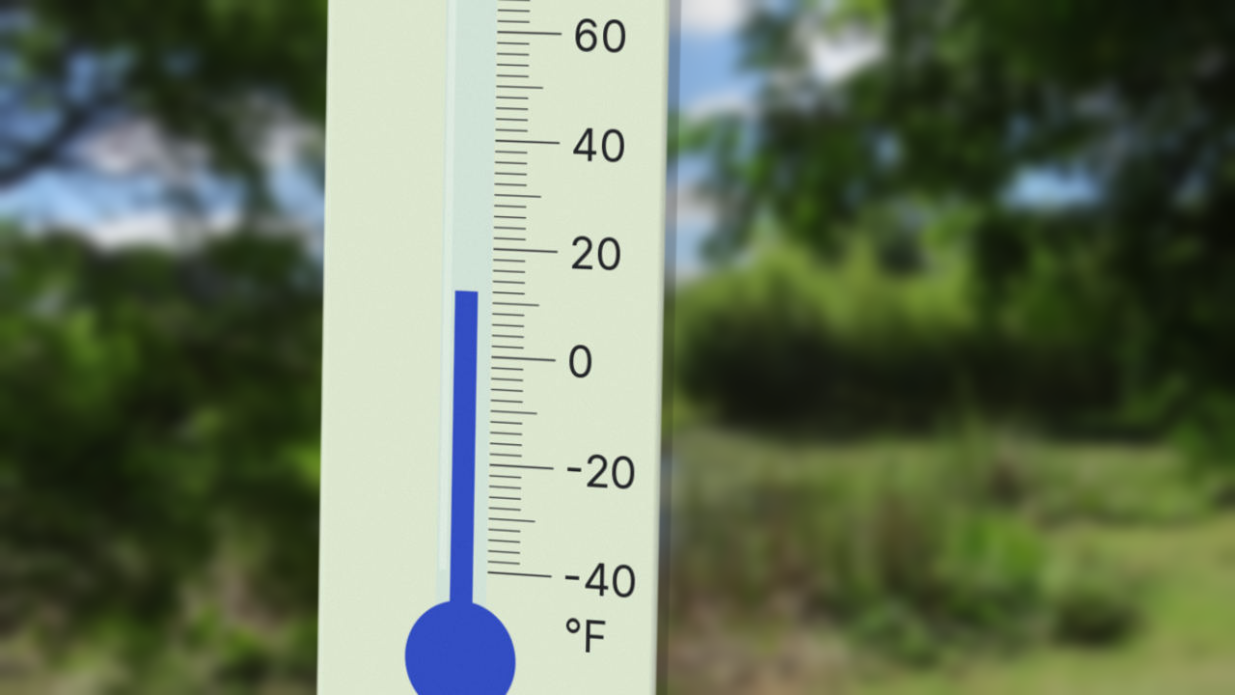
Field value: 12 °F
